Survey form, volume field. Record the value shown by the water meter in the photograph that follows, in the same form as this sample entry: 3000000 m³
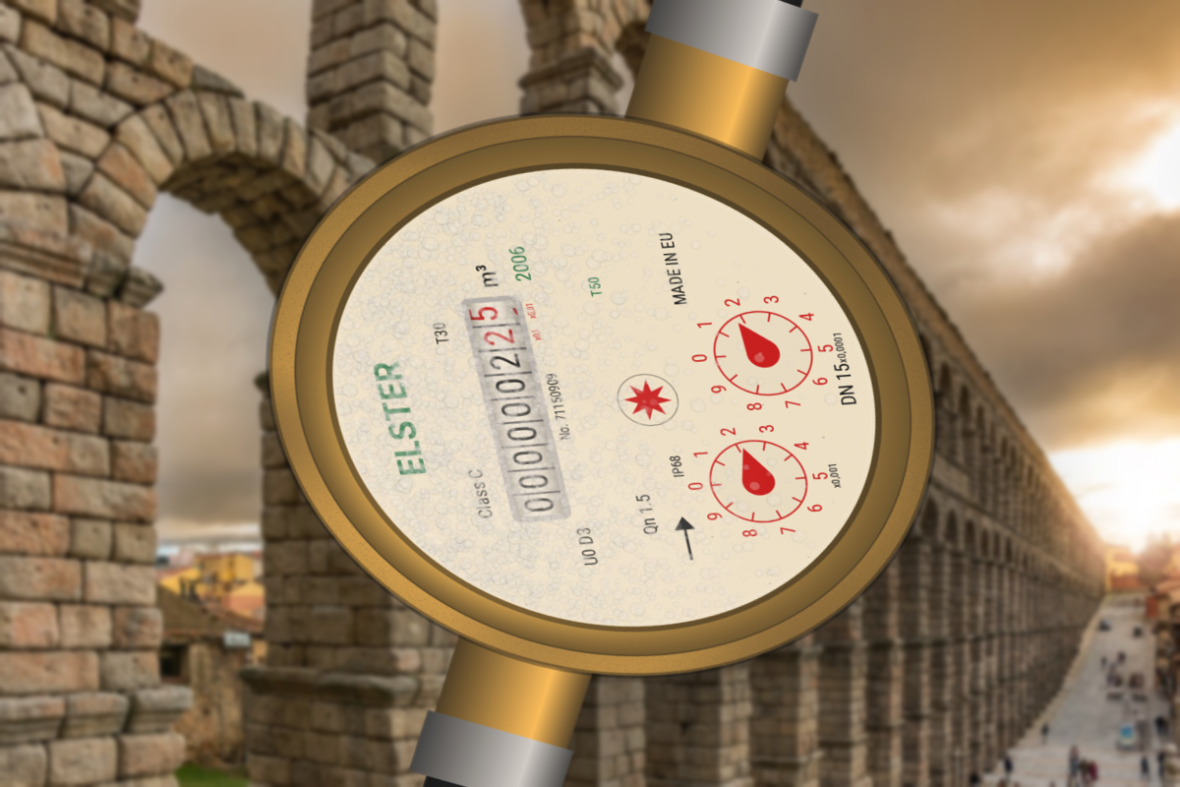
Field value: 2.2521 m³
